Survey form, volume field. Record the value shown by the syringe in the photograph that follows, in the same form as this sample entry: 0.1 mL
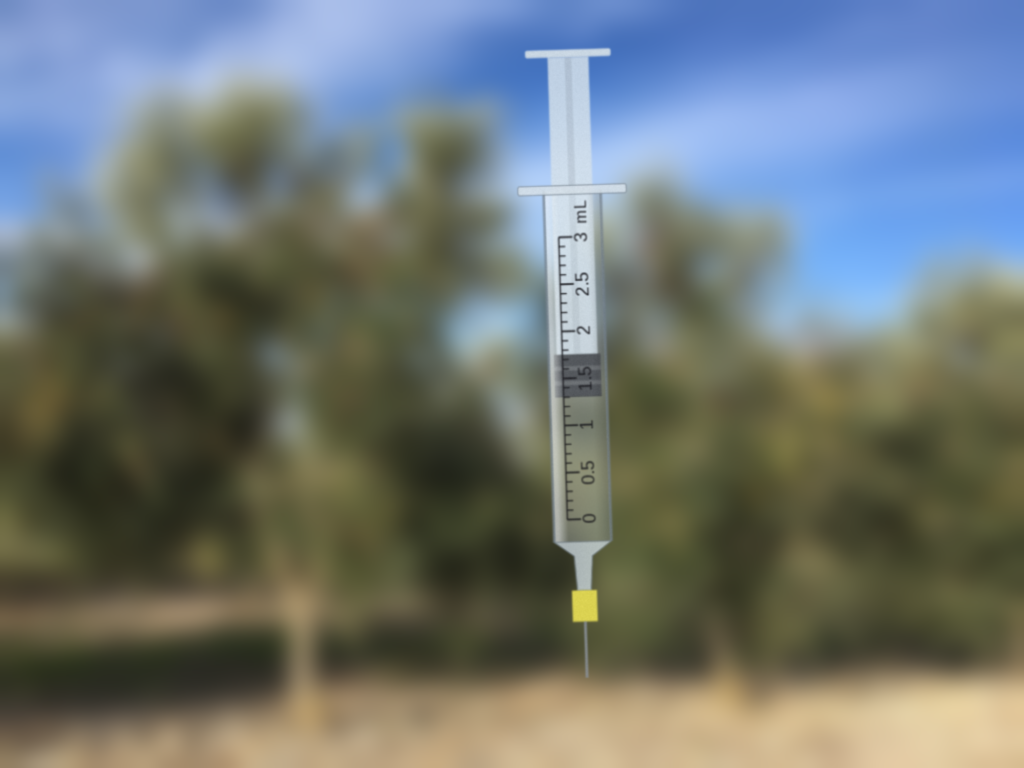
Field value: 1.3 mL
